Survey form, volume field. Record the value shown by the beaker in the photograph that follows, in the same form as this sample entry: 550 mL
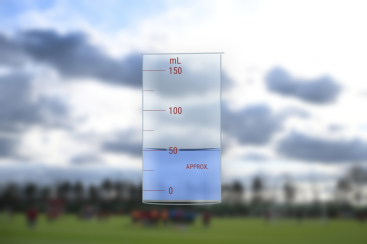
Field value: 50 mL
